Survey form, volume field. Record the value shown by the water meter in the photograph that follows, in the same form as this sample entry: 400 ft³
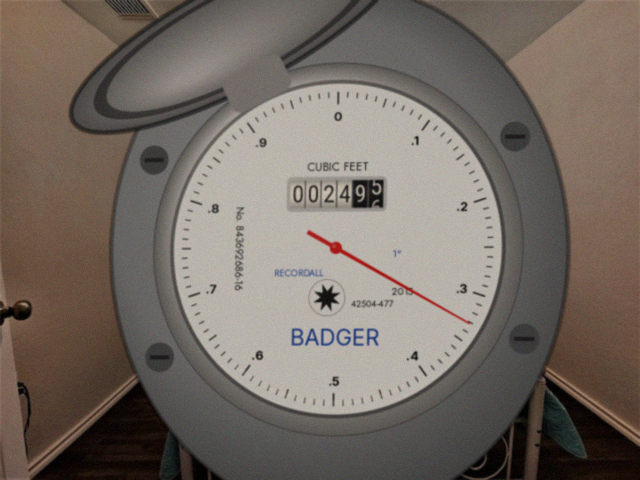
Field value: 2495.33 ft³
